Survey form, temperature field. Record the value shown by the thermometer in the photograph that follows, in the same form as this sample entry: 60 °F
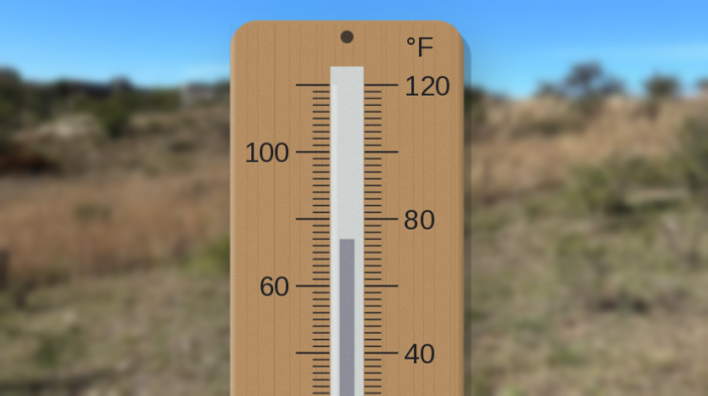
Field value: 74 °F
